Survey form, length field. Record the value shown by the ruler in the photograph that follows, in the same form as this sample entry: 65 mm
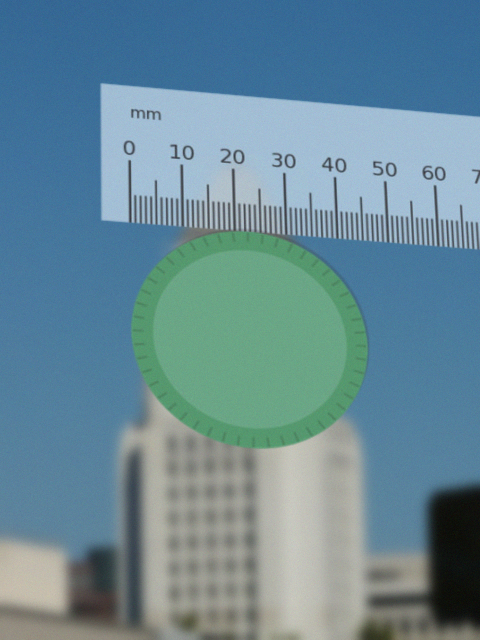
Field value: 45 mm
